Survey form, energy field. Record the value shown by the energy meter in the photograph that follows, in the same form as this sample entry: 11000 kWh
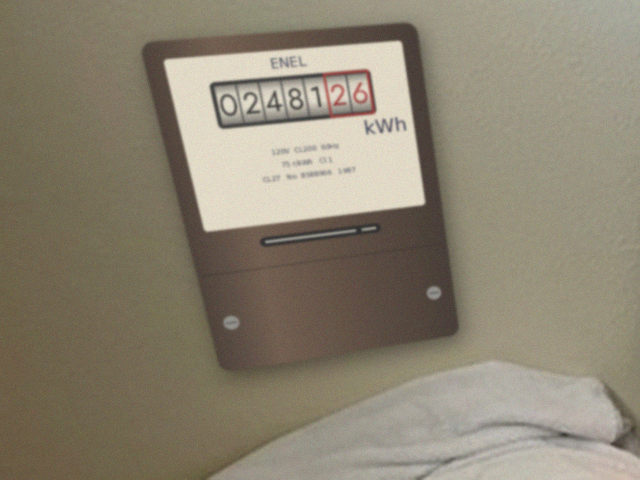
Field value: 2481.26 kWh
